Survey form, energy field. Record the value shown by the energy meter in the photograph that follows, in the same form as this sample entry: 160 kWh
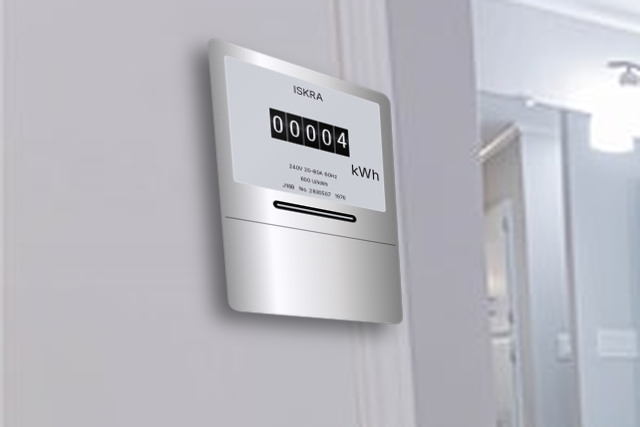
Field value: 4 kWh
